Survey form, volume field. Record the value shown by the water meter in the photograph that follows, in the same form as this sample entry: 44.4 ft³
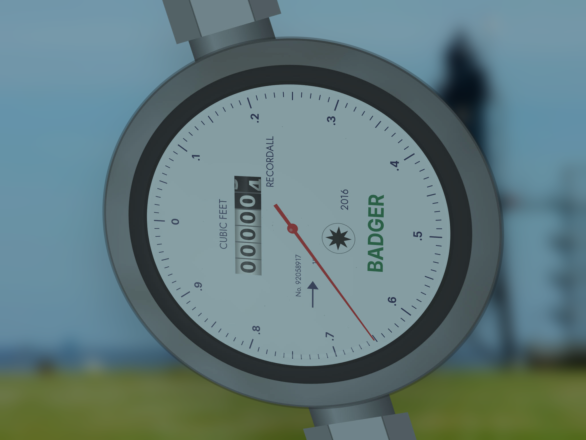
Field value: 3.65 ft³
